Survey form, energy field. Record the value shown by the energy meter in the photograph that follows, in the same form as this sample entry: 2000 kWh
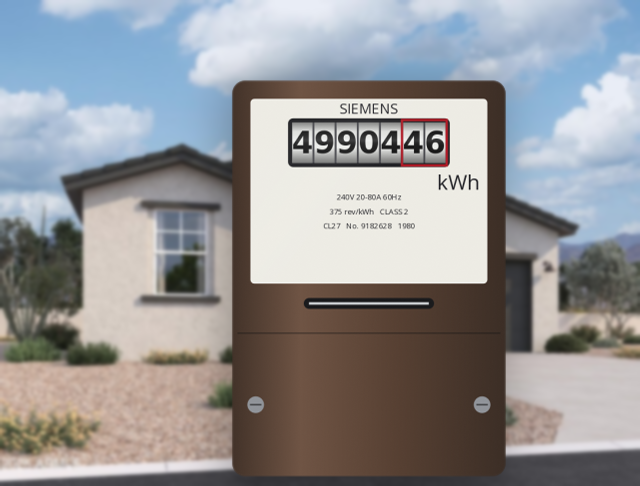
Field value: 49904.46 kWh
